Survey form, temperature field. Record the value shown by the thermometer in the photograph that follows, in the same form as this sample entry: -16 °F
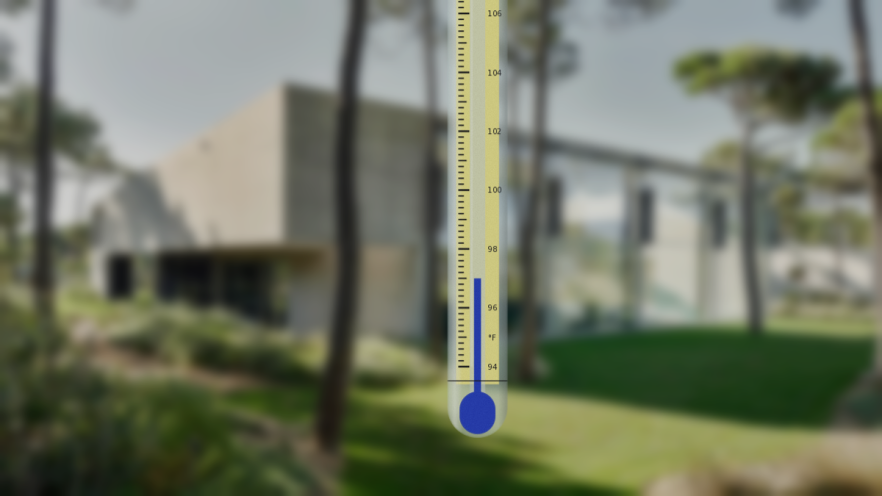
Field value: 97 °F
